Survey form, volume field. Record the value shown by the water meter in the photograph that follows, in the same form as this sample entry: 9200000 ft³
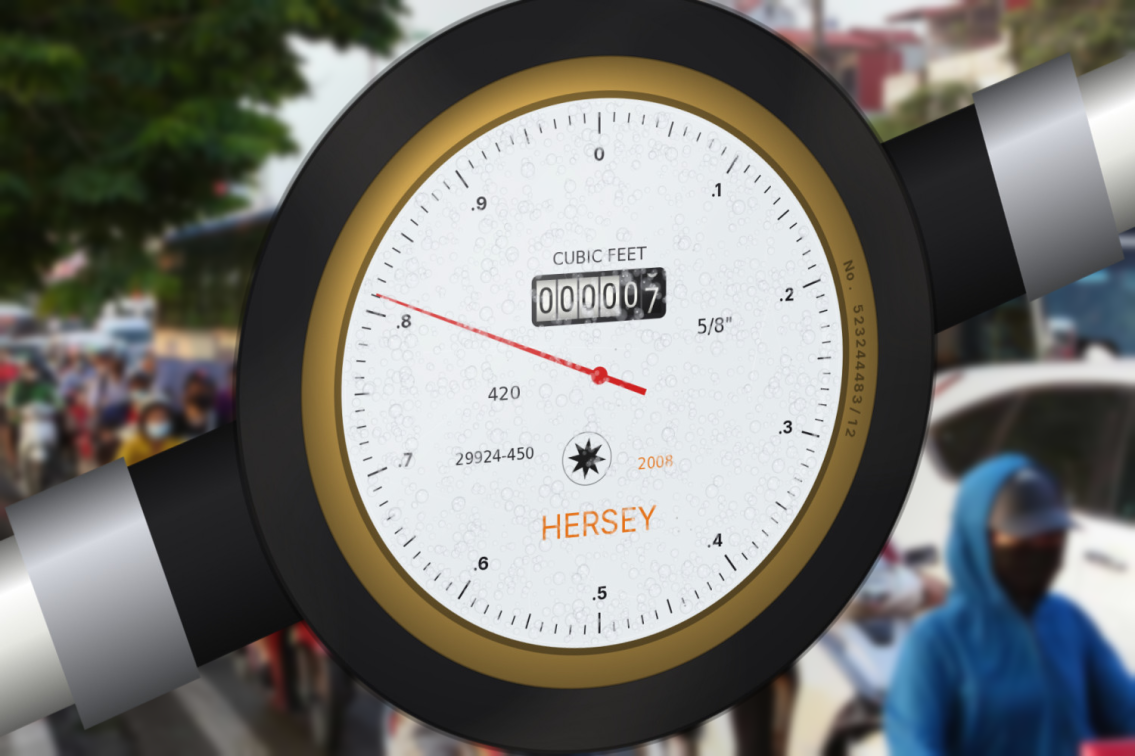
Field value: 6.81 ft³
